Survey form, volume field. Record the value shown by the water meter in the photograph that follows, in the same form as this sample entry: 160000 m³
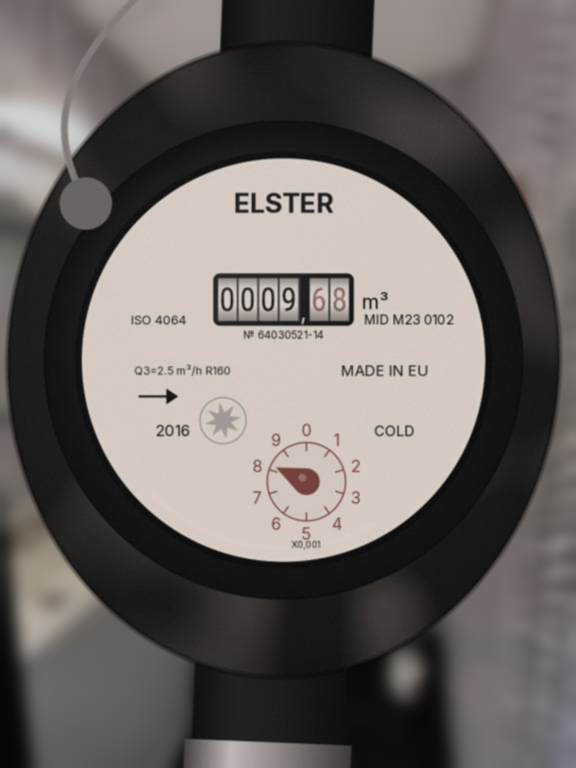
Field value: 9.688 m³
